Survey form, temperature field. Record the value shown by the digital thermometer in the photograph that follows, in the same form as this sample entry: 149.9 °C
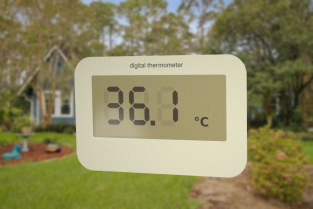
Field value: 36.1 °C
